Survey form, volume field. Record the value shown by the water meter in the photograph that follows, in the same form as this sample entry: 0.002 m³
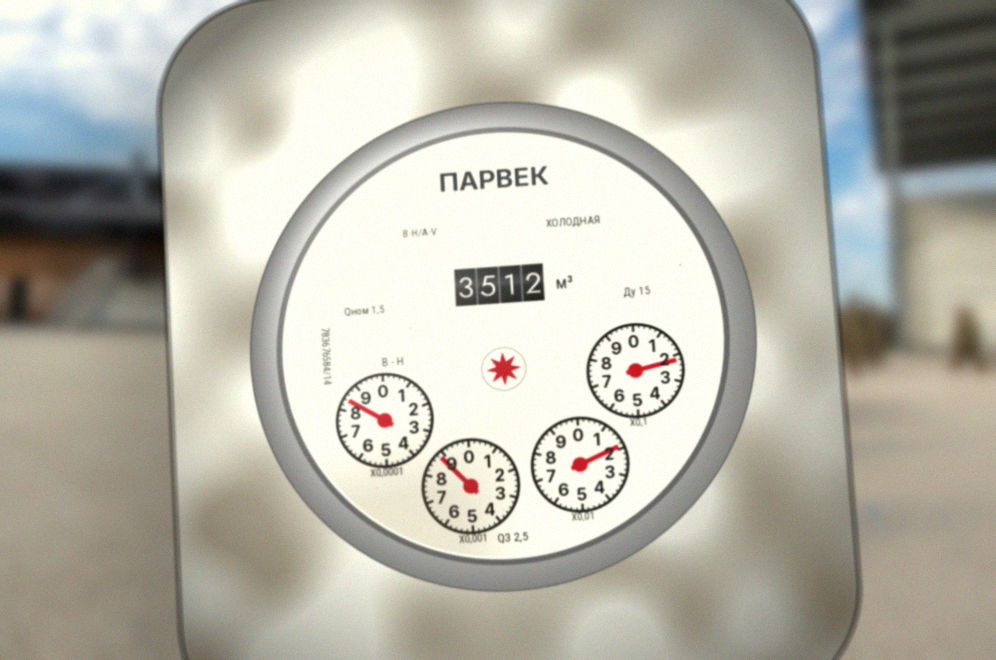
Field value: 3512.2188 m³
